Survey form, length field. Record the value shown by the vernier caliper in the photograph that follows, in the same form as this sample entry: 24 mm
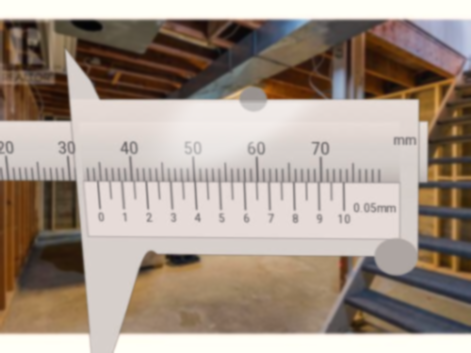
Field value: 34.5 mm
